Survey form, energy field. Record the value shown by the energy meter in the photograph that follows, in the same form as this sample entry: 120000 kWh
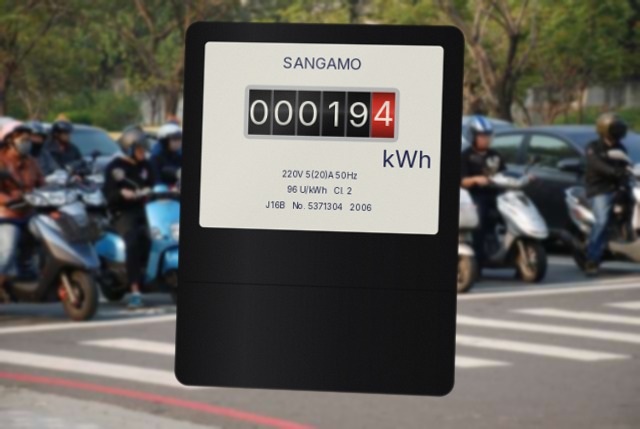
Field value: 19.4 kWh
